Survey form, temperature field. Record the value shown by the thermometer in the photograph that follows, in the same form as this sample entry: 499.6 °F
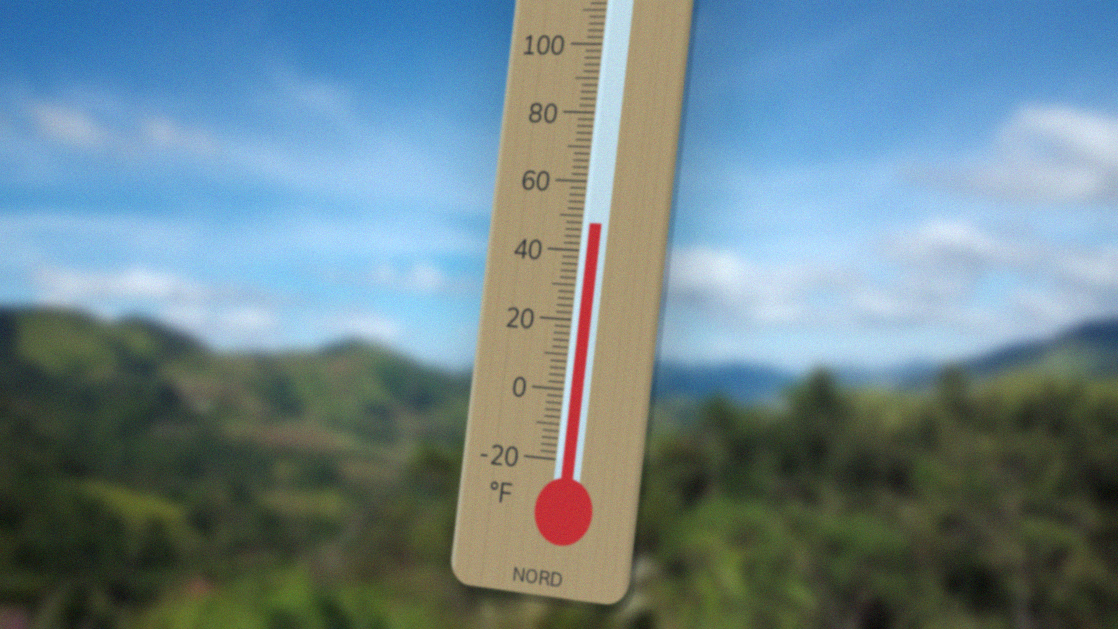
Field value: 48 °F
